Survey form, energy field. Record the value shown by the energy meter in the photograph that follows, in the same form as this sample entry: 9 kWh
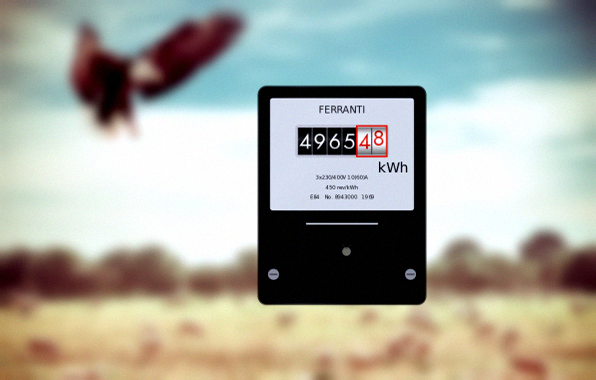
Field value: 4965.48 kWh
